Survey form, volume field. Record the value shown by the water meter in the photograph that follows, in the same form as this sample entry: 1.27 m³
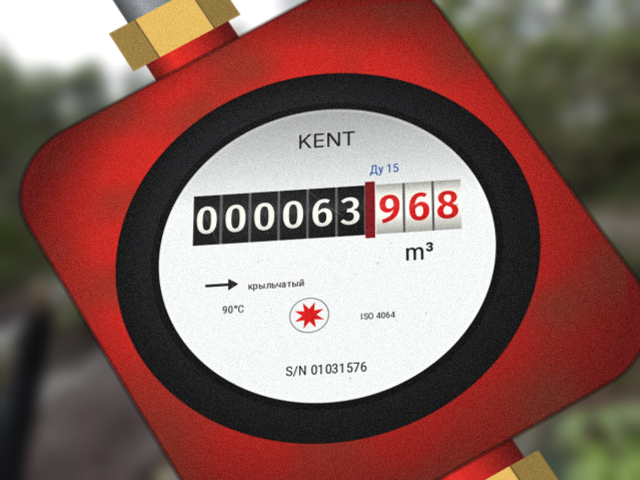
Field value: 63.968 m³
